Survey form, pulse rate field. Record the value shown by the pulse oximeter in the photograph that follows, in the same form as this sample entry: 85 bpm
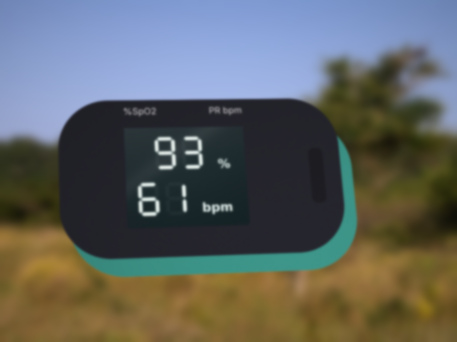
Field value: 61 bpm
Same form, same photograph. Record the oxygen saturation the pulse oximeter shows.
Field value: 93 %
